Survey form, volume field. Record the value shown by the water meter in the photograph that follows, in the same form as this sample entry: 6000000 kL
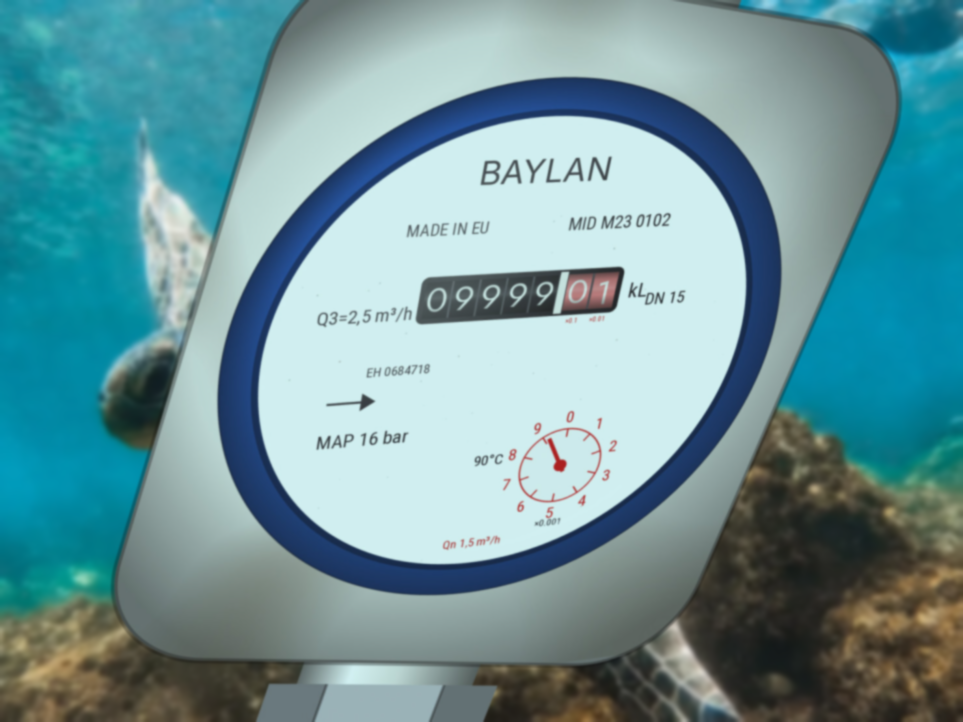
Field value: 9999.009 kL
